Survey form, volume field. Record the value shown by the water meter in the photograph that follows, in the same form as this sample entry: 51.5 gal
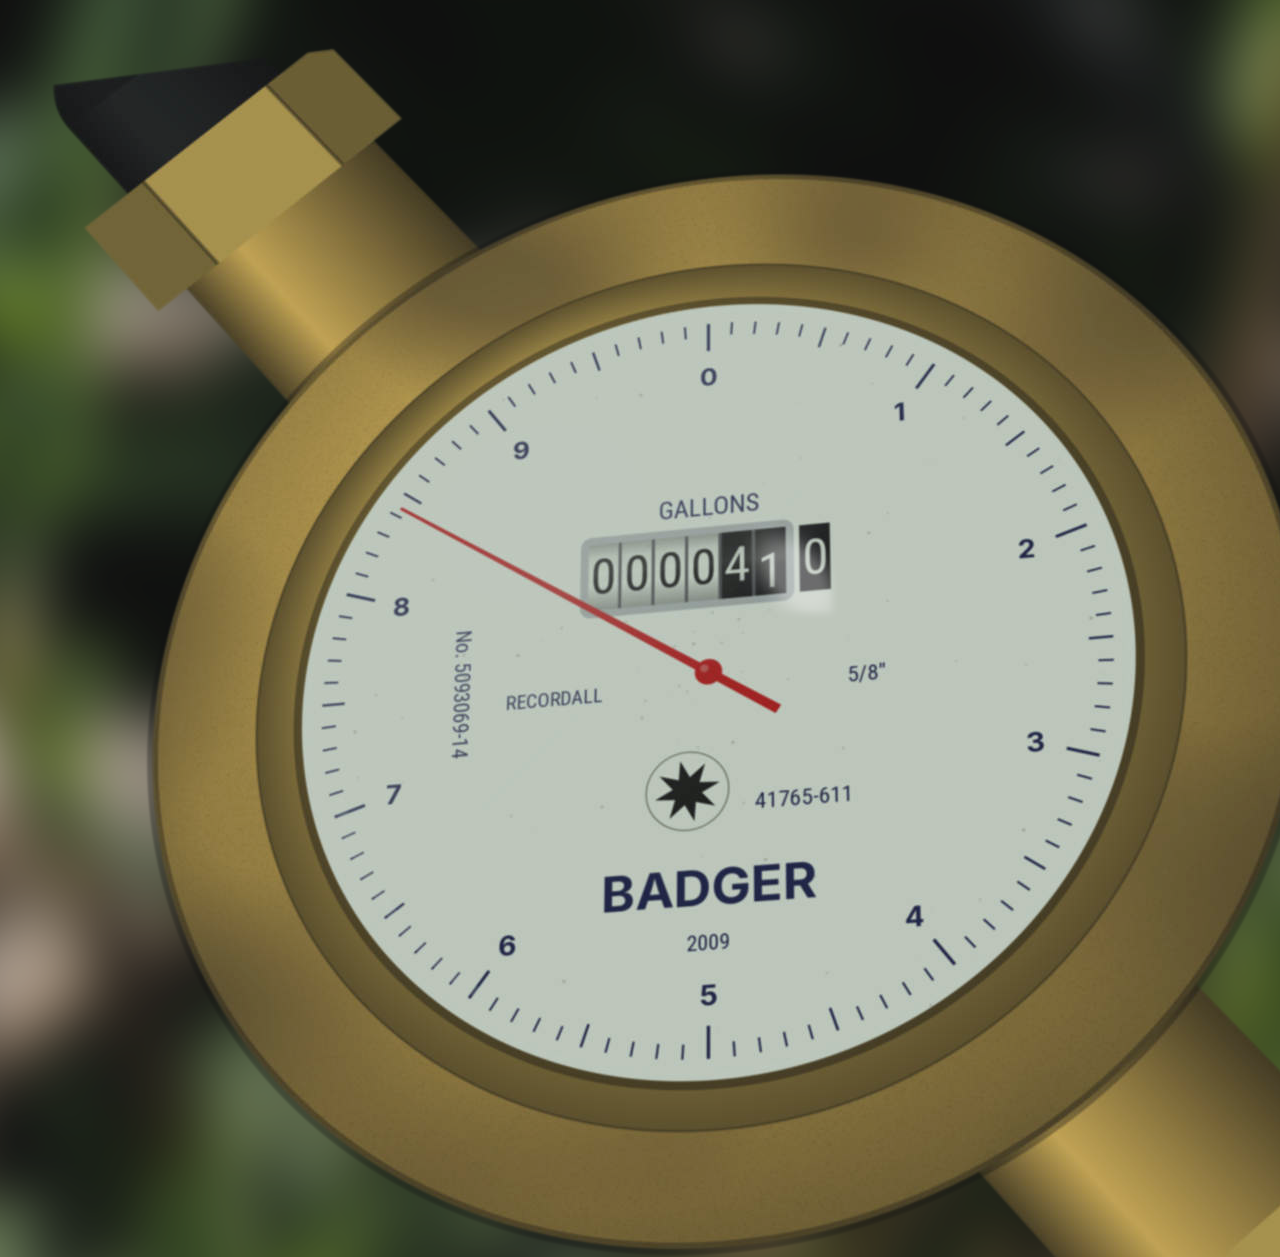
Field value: 408.4 gal
